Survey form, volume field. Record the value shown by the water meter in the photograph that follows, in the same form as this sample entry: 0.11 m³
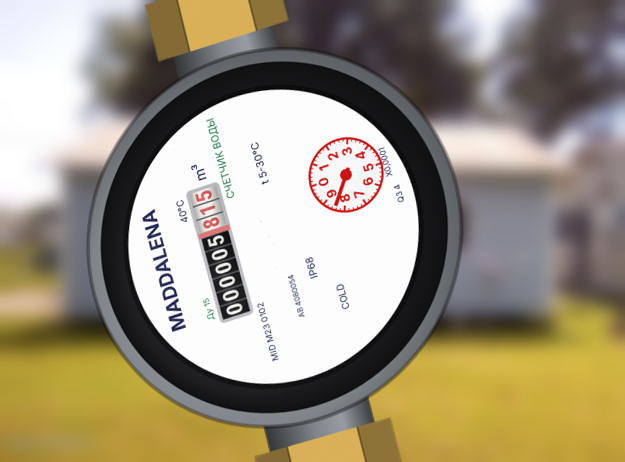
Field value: 5.8158 m³
